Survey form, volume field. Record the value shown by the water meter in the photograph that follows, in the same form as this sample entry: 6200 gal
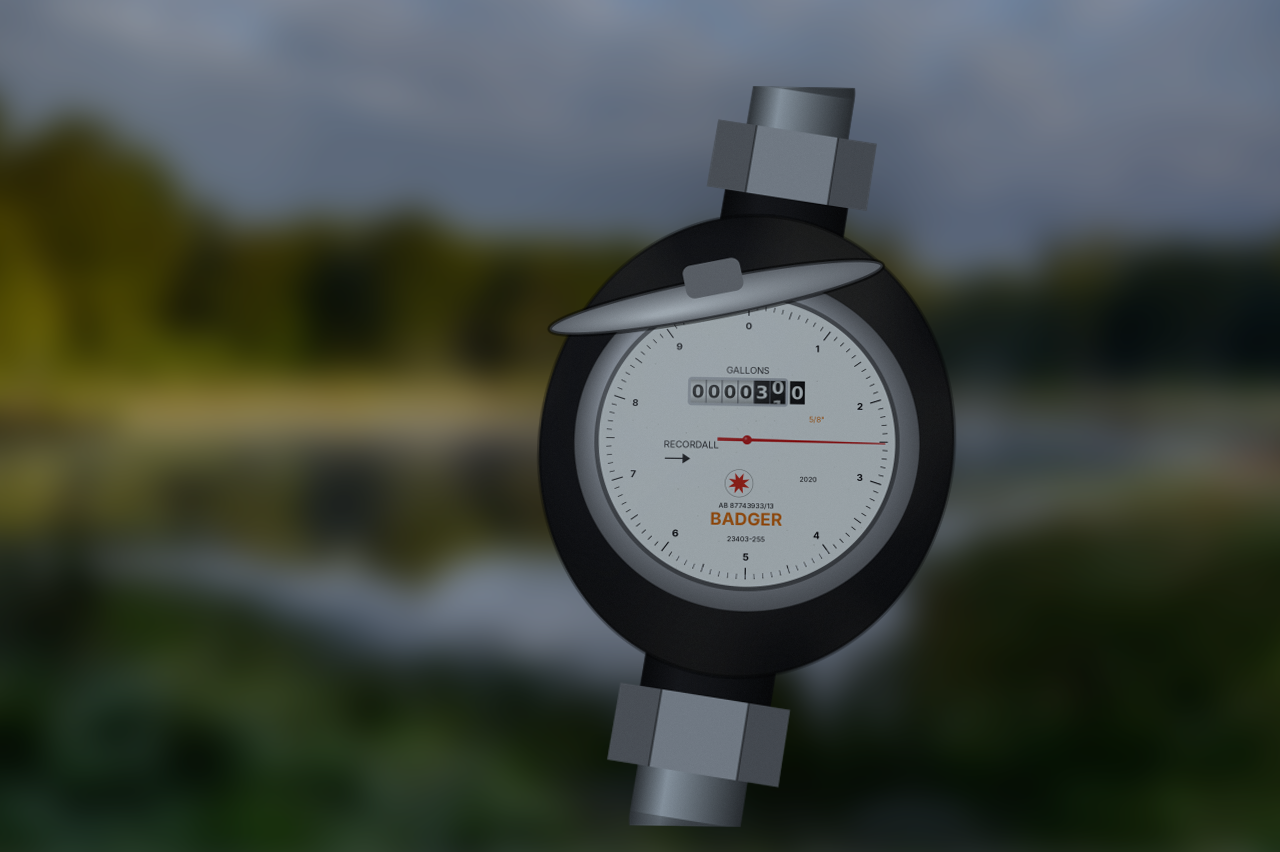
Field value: 302.5 gal
